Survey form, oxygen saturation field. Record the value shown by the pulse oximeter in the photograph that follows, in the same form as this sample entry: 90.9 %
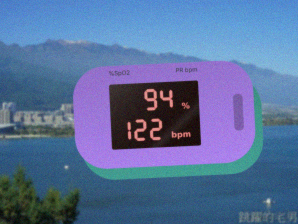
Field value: 94 %
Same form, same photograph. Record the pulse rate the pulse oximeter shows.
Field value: 122 bpm
